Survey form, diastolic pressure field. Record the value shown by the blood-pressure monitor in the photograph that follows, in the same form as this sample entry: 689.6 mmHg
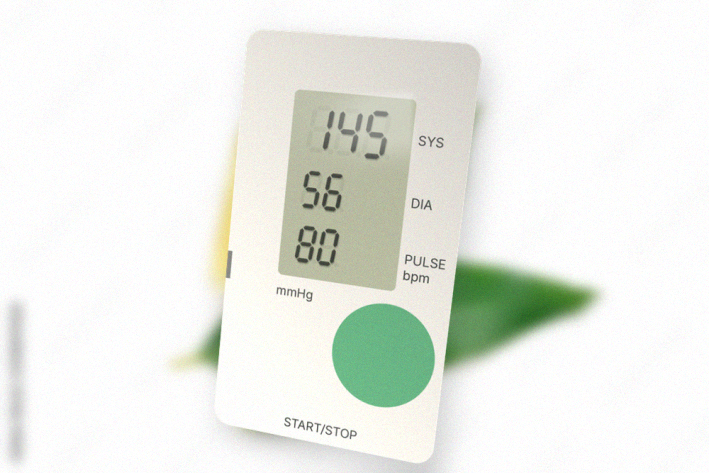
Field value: 56 mmHg
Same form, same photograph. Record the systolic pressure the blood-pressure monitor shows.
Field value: 145 mmHg
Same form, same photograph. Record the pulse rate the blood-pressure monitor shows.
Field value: 80 bpm
